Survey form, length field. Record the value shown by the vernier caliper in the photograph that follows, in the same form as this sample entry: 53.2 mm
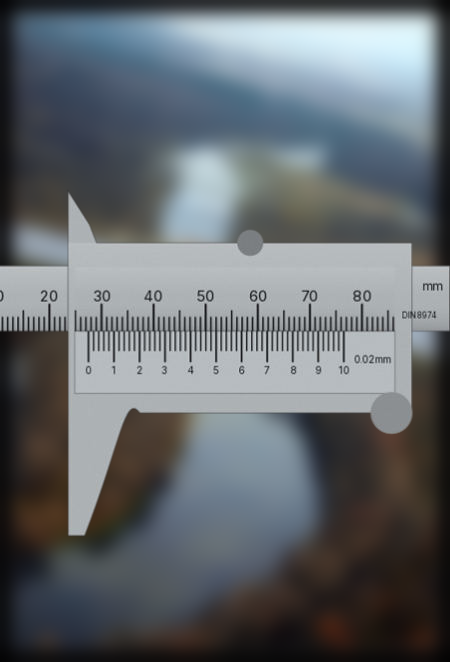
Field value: 27.5 mm
